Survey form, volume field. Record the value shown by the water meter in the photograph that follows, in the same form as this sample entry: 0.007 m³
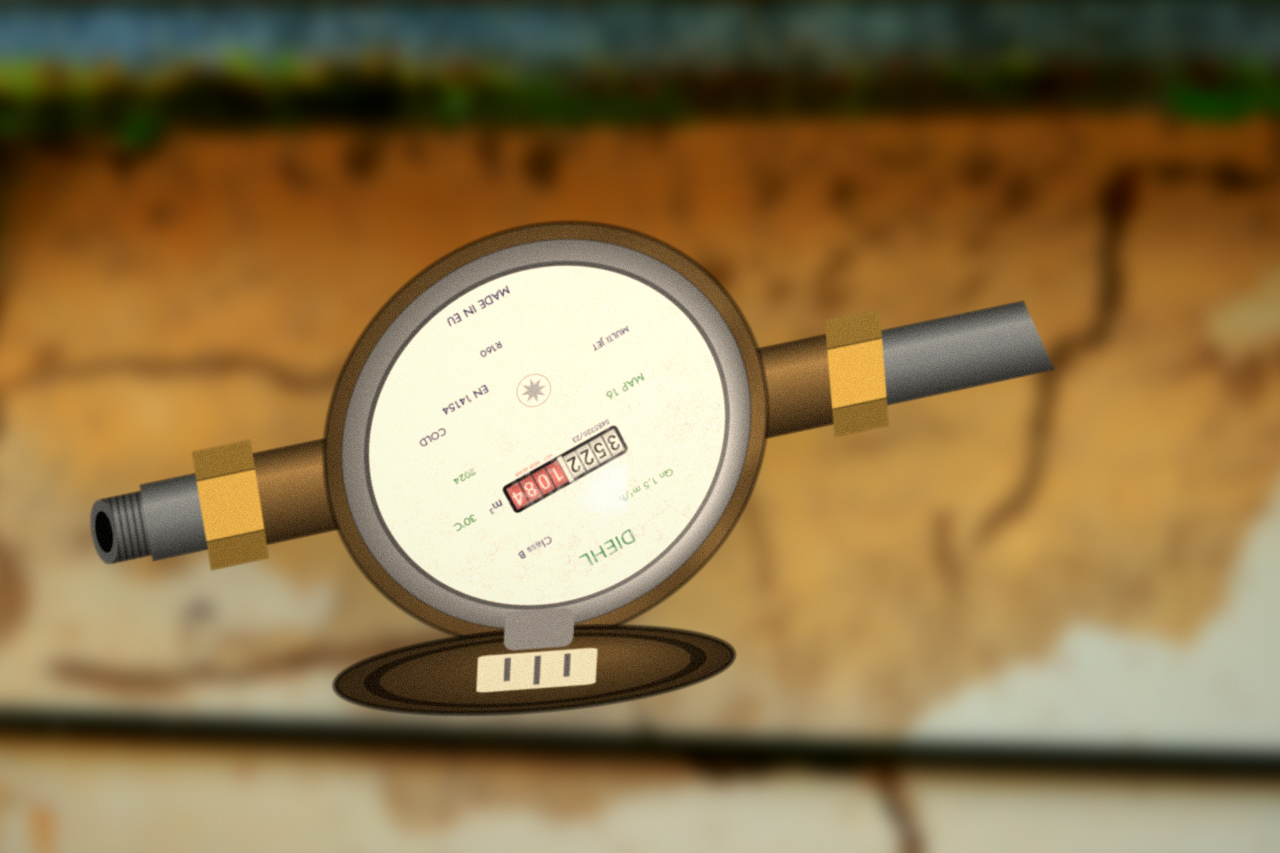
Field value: 3522.1084 m³
